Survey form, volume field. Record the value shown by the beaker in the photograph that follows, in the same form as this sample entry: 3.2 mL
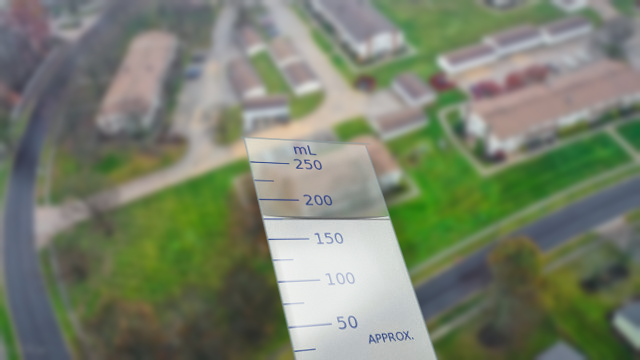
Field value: 175 mL
